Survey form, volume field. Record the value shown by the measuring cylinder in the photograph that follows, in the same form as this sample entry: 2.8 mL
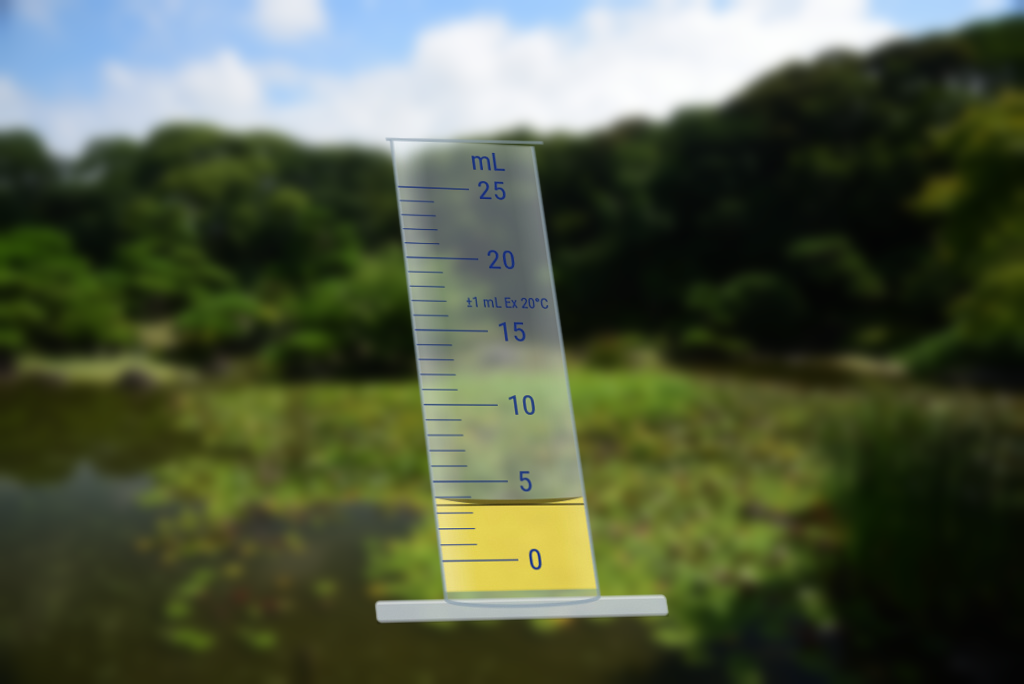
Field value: 3.5 mL
